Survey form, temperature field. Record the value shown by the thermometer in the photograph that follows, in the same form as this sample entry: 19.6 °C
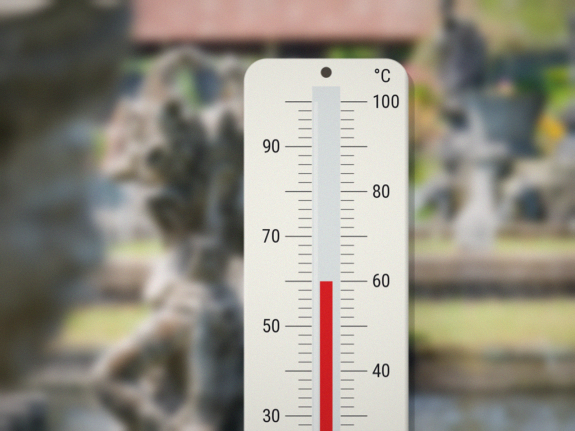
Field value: 60 °C
